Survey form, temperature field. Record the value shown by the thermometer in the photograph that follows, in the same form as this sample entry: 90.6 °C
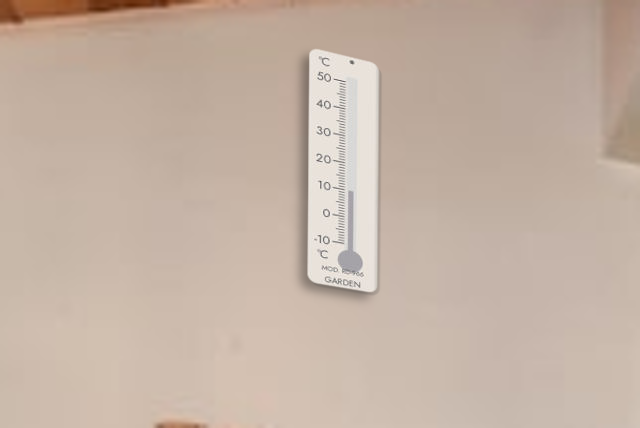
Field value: 10 °C
